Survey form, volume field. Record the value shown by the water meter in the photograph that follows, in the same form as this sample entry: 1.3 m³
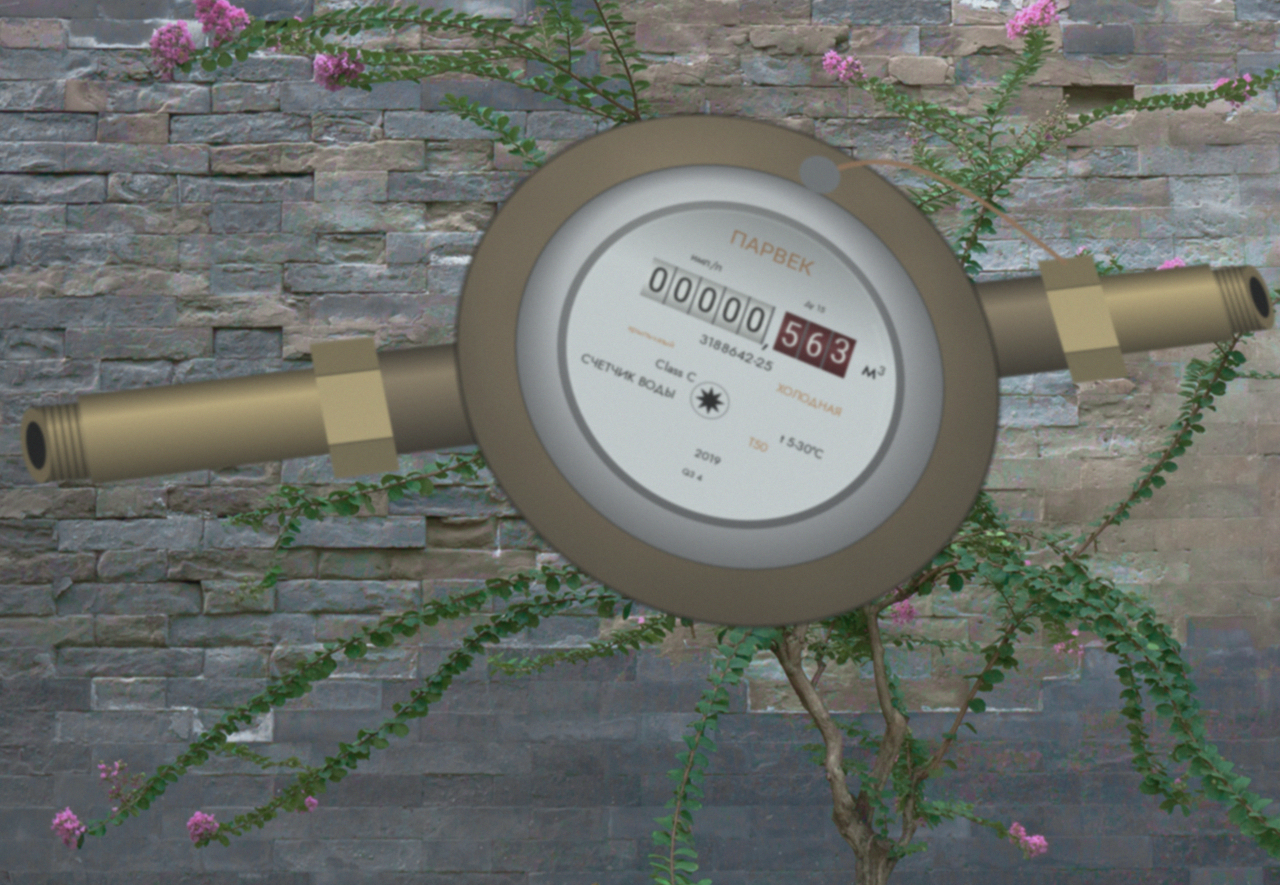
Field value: 0.563 m³
